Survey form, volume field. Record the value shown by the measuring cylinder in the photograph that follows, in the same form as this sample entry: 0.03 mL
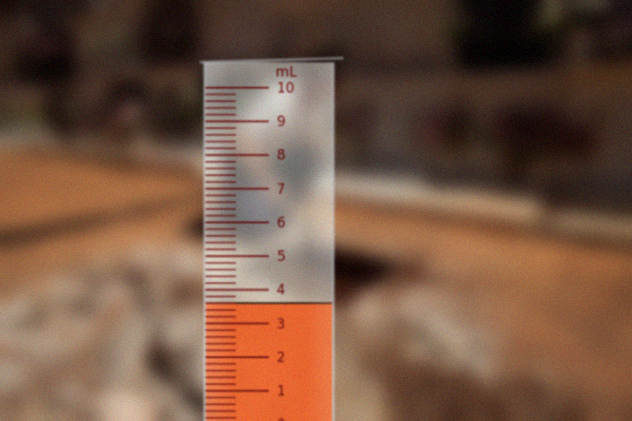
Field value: 3.6 mL
